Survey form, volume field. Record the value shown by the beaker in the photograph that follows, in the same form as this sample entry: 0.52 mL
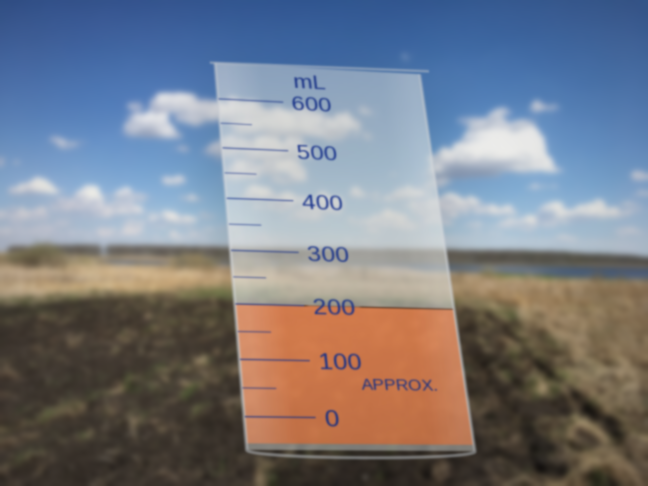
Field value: 200 mL
